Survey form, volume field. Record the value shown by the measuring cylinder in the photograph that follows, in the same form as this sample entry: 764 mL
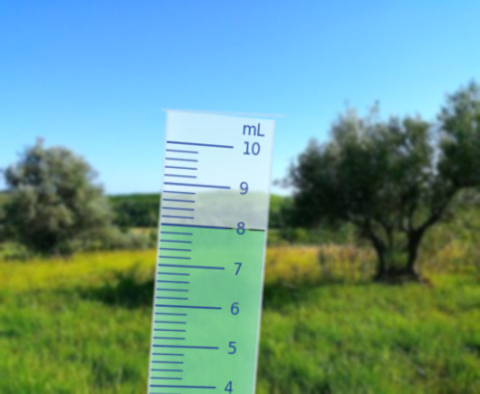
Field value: 8 mL
